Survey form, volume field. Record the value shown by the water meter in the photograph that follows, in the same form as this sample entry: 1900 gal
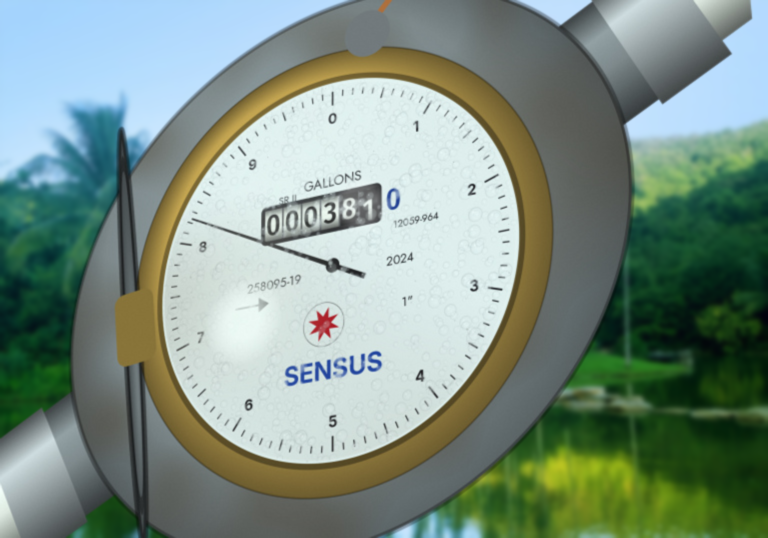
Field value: 3808.2 gal
